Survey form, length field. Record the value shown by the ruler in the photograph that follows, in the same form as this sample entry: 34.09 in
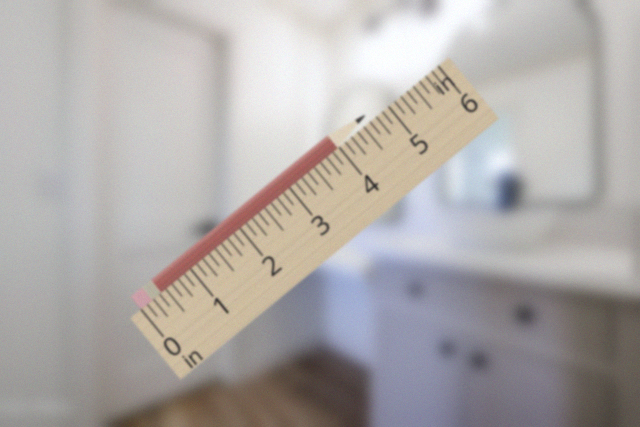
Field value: 4.625 in
